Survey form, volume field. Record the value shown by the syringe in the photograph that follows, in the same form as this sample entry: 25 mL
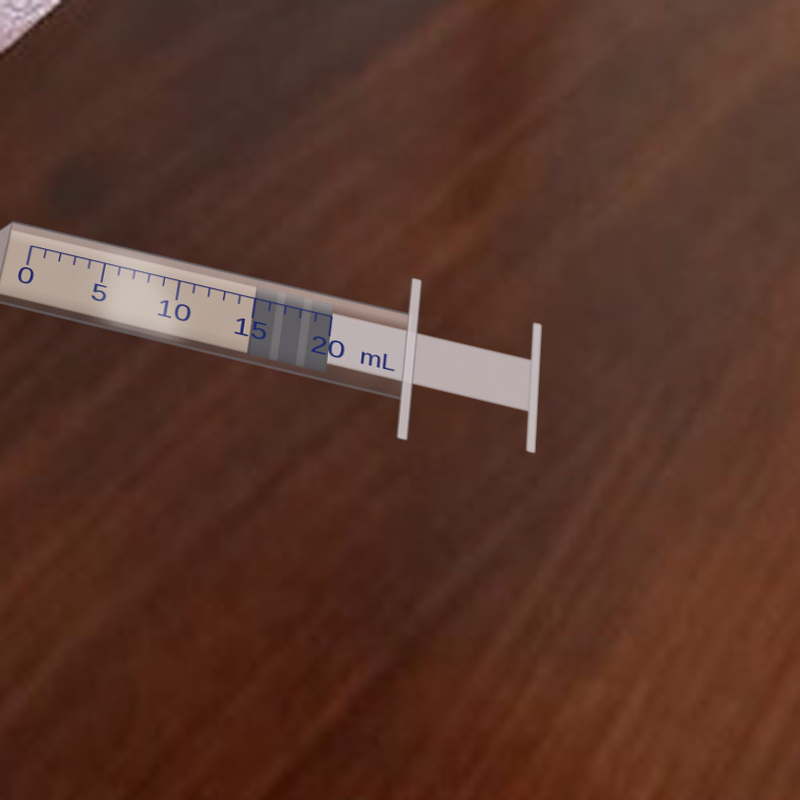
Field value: 15 mL
